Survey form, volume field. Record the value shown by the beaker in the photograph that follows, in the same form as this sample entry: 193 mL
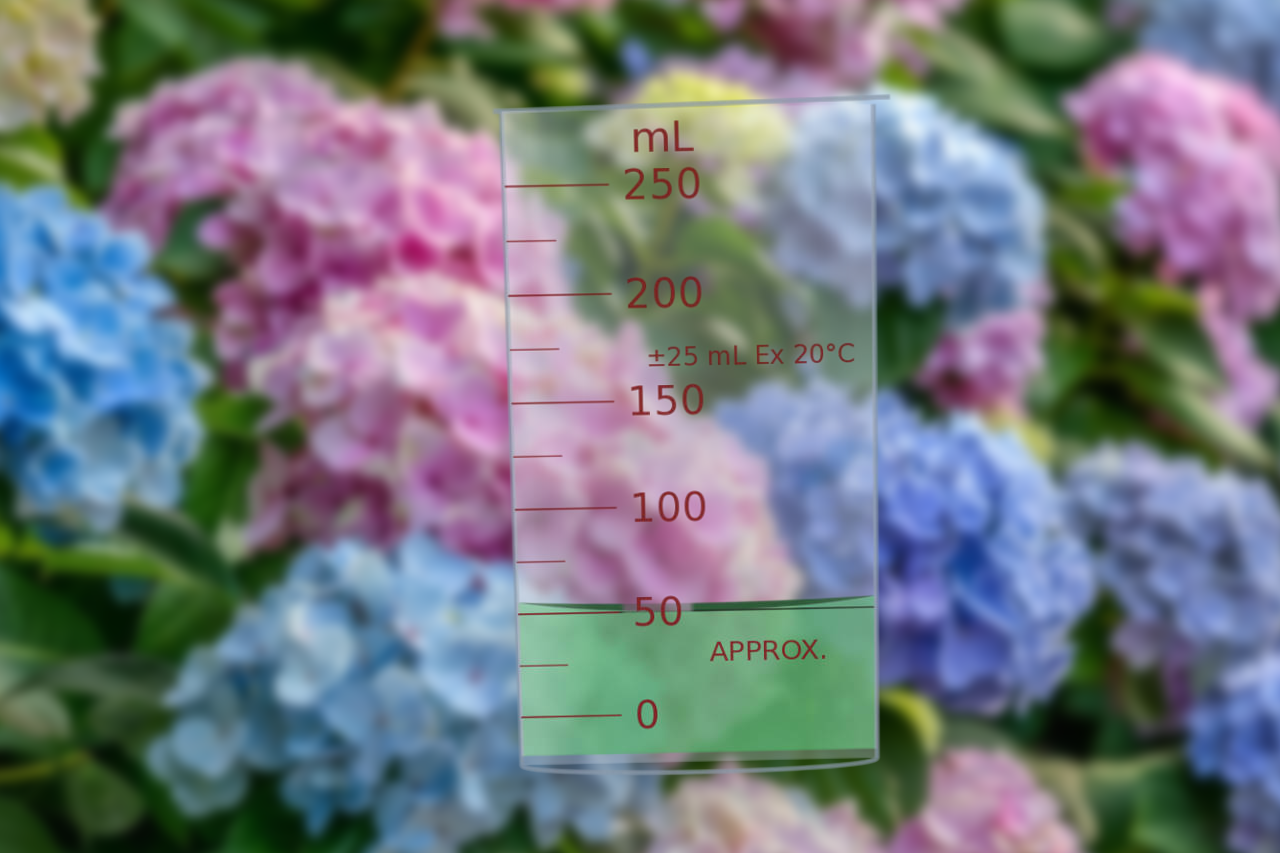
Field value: 50 mL
